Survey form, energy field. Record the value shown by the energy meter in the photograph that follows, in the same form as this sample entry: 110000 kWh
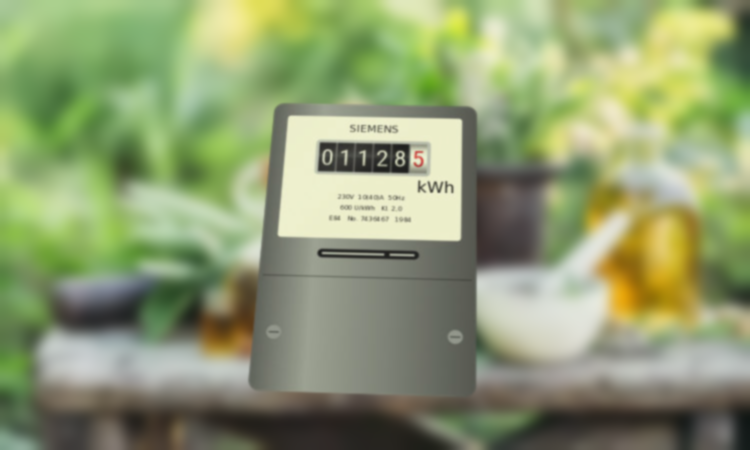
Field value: 1128.5 kWh
